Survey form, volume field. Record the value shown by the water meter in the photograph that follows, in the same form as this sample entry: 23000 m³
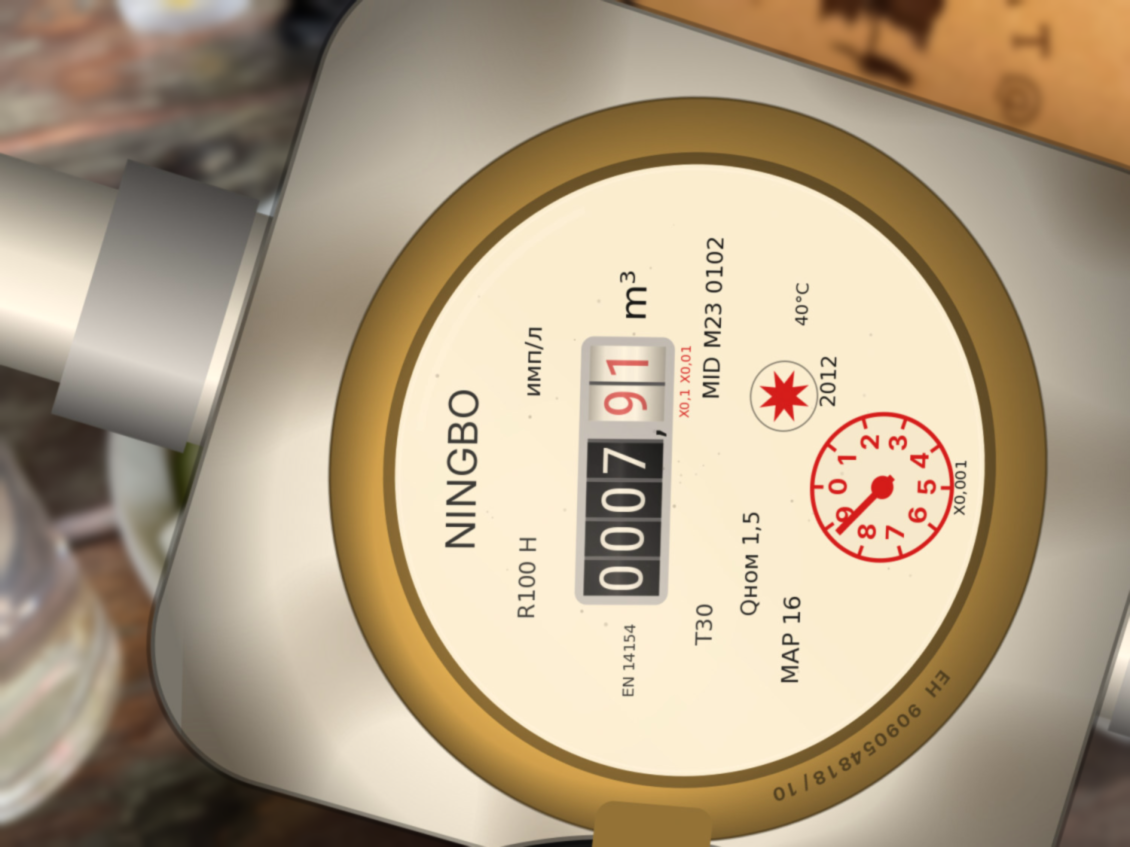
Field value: 7.918 m³
